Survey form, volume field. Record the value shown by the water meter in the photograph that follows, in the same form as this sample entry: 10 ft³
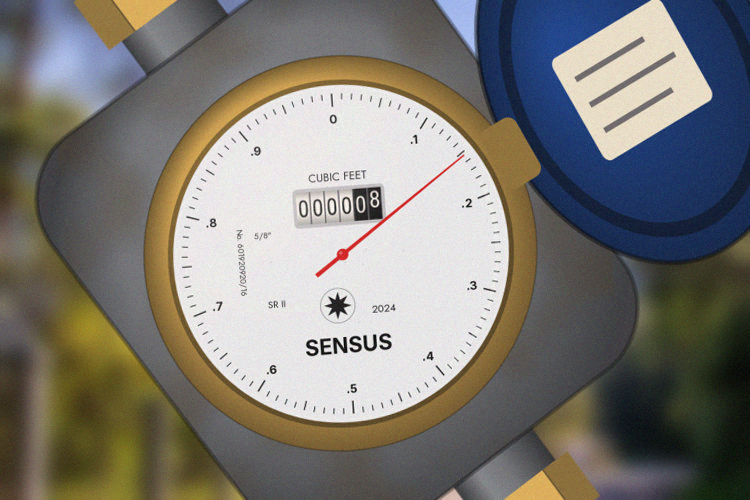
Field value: 8.15 ft³
